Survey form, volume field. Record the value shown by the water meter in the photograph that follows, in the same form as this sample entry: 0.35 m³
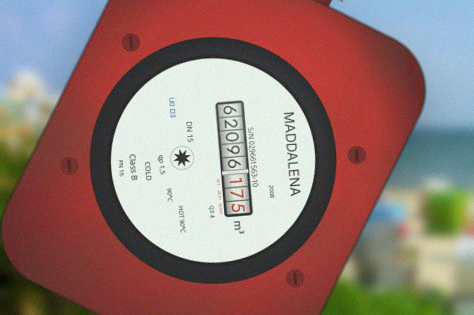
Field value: 62096.175 m³
